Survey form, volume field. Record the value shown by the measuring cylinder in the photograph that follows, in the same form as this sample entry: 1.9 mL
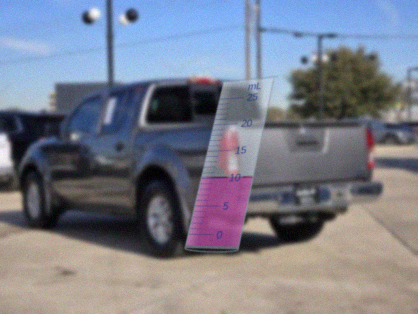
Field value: 10 mL
